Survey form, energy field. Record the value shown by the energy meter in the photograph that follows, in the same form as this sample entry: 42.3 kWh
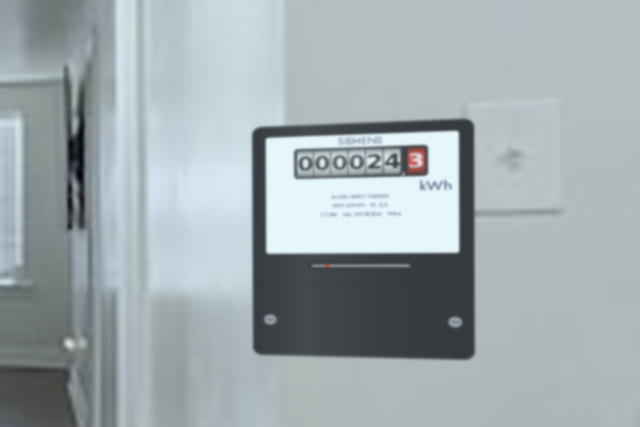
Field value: 24.3 kWh
